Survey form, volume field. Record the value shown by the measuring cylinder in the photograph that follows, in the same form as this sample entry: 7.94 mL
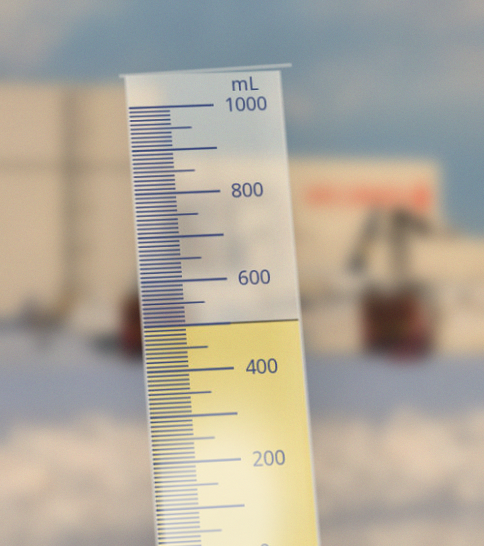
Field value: 500 mL
